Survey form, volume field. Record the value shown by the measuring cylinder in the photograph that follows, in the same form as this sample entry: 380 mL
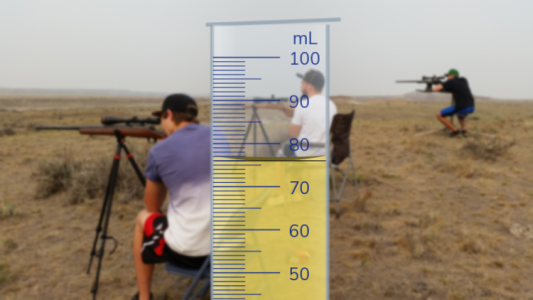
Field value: 76 mL
